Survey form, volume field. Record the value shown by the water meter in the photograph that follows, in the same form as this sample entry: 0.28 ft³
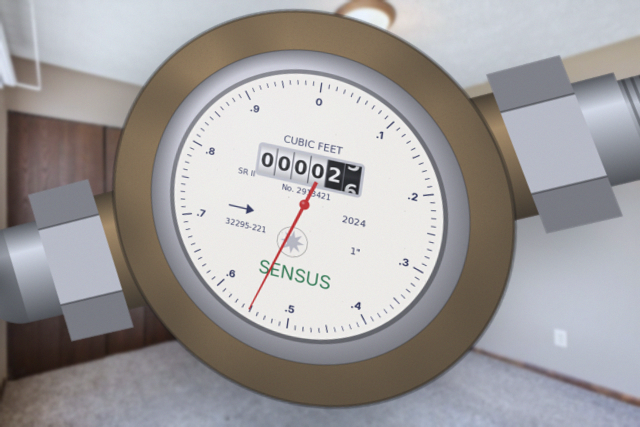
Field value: 25.55 ft³
